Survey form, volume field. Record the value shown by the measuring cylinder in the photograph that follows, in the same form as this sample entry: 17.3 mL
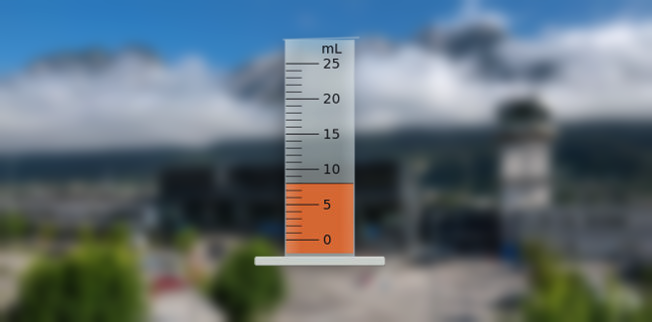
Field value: 8 mL
